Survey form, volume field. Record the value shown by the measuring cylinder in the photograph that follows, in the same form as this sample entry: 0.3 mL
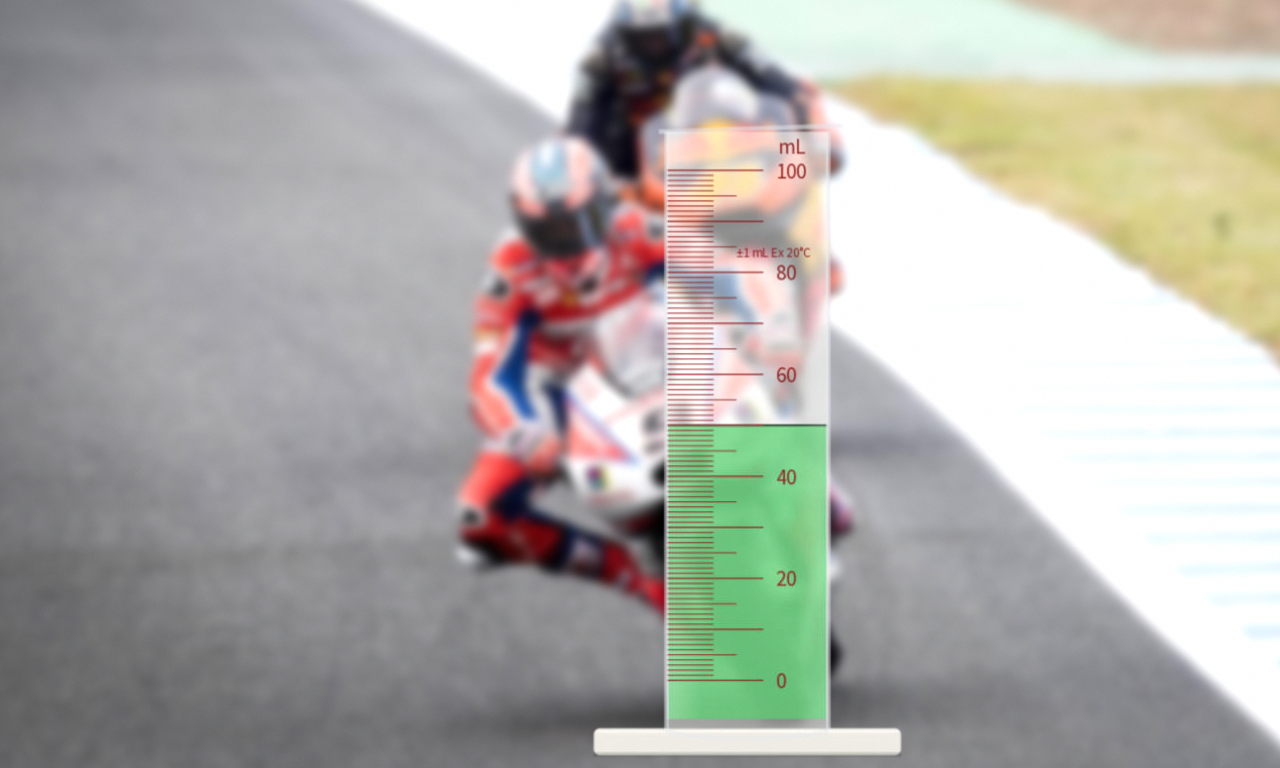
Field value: 50 mL
